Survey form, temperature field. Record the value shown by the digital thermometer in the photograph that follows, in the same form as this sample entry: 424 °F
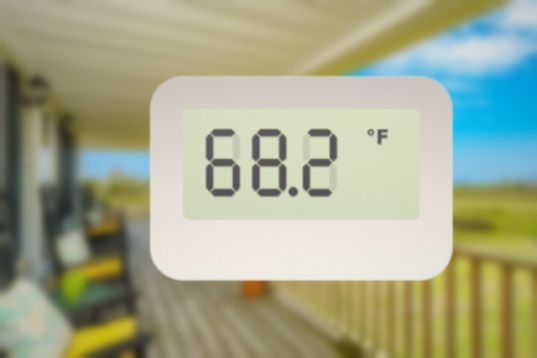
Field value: 68.2 °F
